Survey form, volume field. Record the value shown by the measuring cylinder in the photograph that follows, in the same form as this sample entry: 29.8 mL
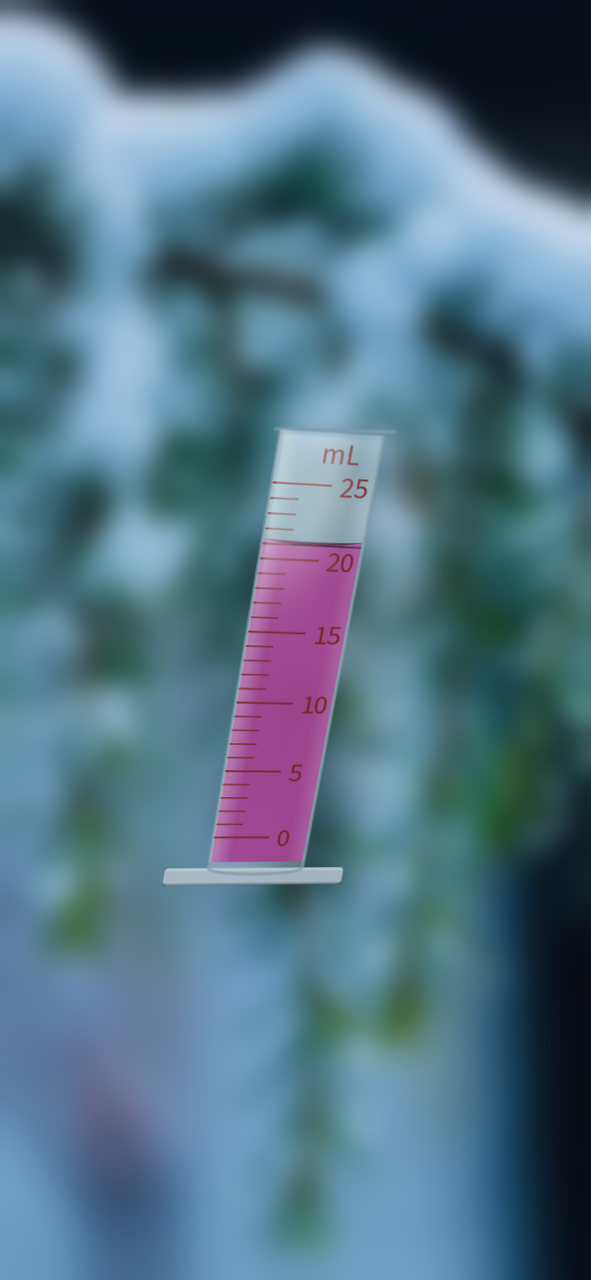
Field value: 21 mL
